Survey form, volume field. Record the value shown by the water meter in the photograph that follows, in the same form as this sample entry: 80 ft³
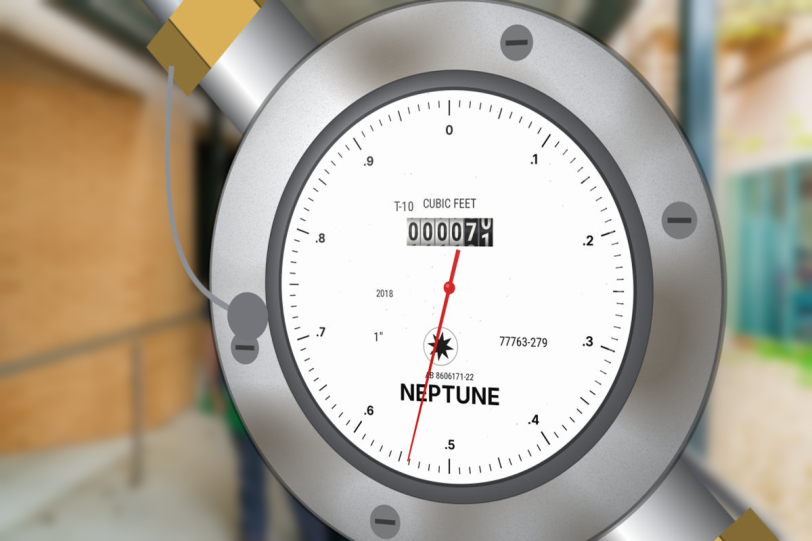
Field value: 70.54 ft³
